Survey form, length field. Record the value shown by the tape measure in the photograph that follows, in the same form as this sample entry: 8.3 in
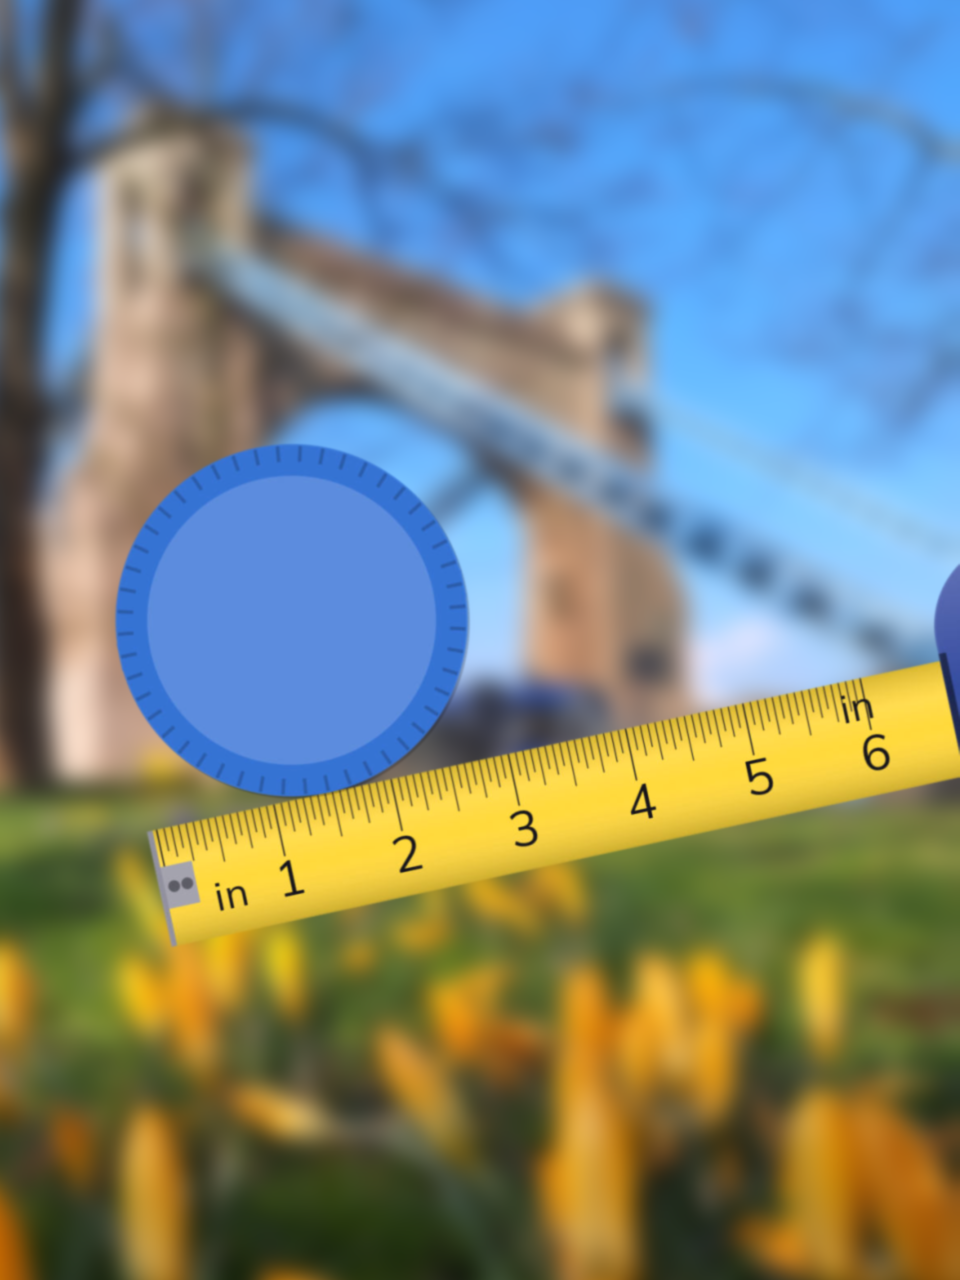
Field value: 2.9375 in
